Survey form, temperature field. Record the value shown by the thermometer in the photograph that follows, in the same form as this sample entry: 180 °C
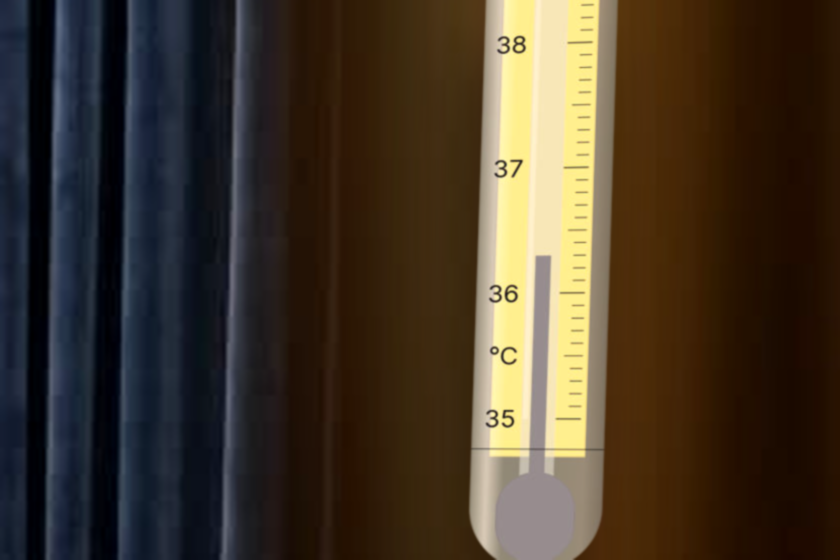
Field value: 36.3 °C
